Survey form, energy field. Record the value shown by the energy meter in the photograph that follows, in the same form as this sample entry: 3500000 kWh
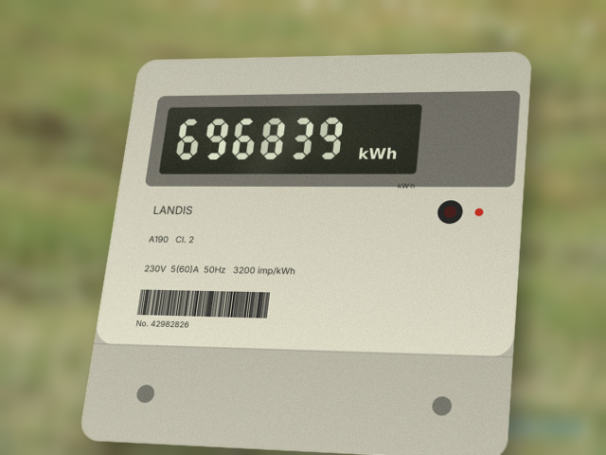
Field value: 696839 kWh
